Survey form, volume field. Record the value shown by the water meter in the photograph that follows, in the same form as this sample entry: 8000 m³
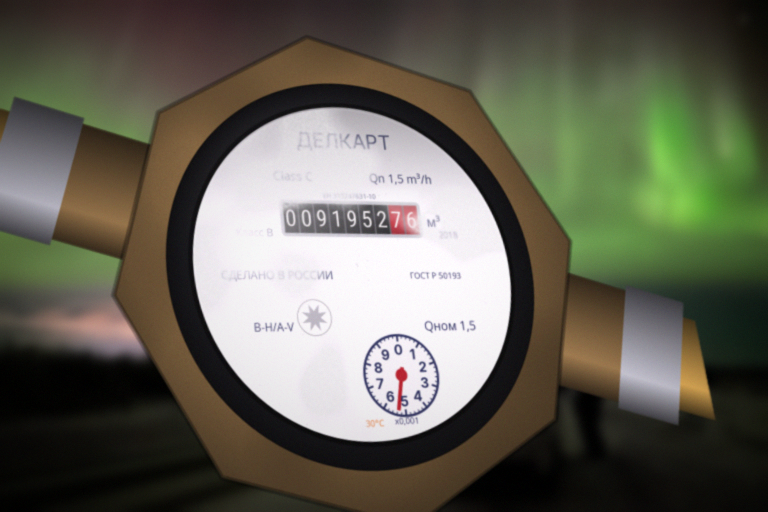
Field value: 91952.765 m³
